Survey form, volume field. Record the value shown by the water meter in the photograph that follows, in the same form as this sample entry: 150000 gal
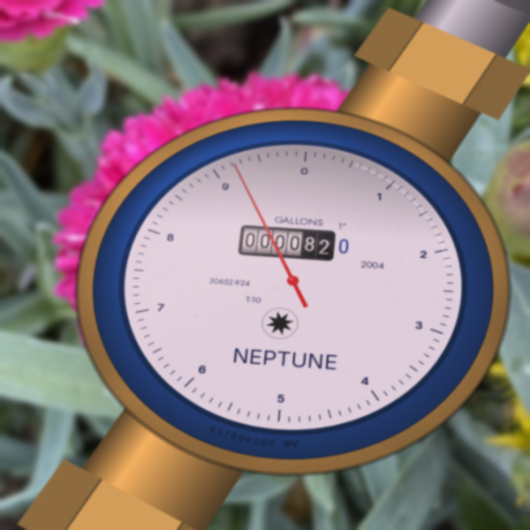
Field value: 819.2 gal
